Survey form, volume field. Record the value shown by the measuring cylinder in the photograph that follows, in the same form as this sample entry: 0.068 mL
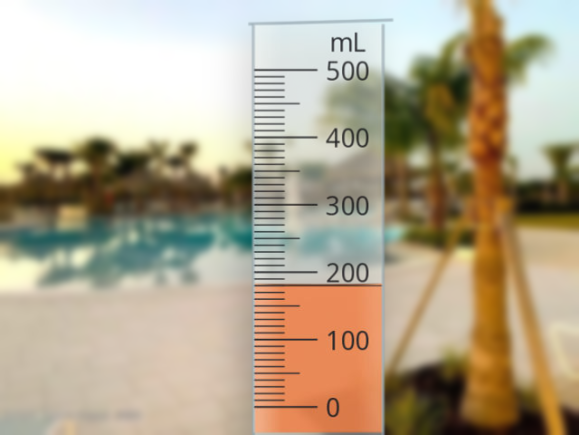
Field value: 180 mL
